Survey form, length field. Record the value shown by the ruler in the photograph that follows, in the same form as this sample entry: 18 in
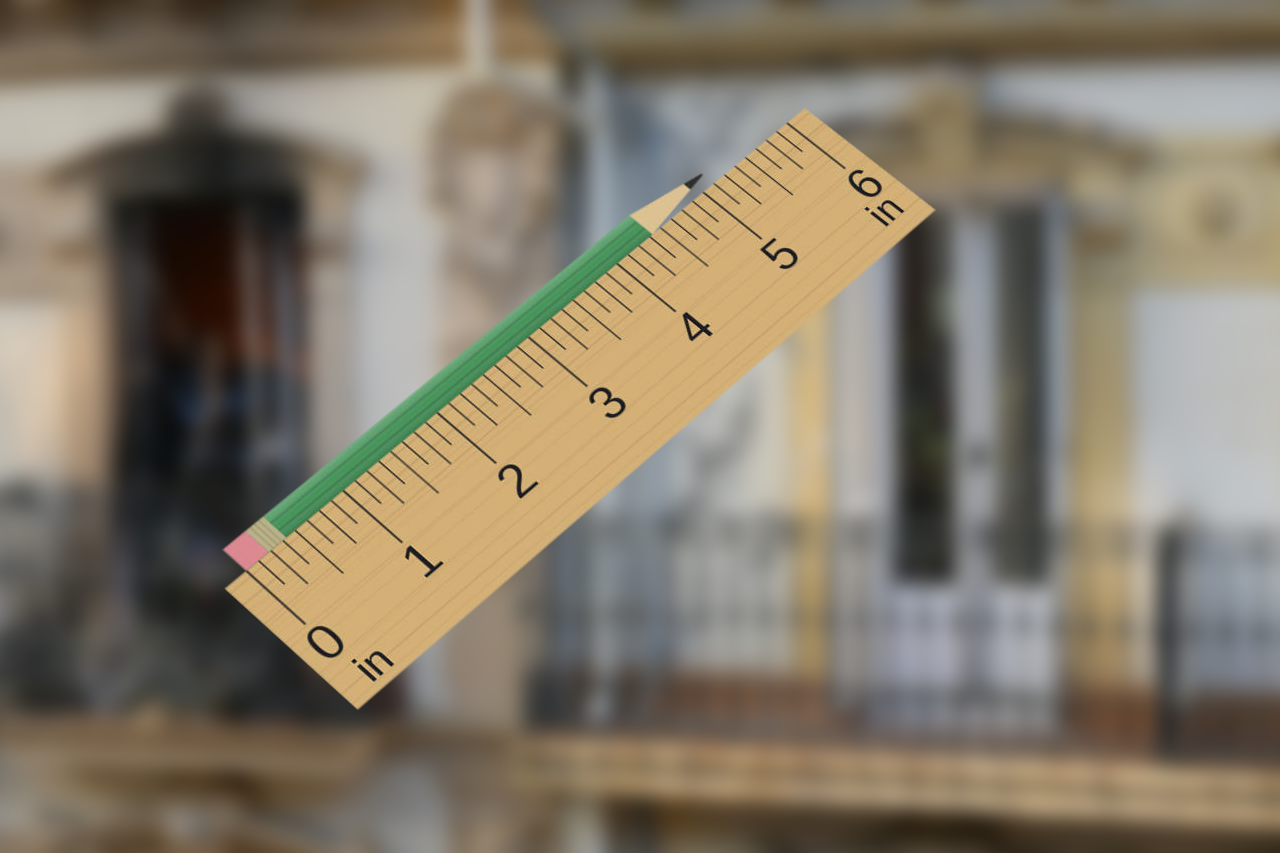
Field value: 5.125 in
